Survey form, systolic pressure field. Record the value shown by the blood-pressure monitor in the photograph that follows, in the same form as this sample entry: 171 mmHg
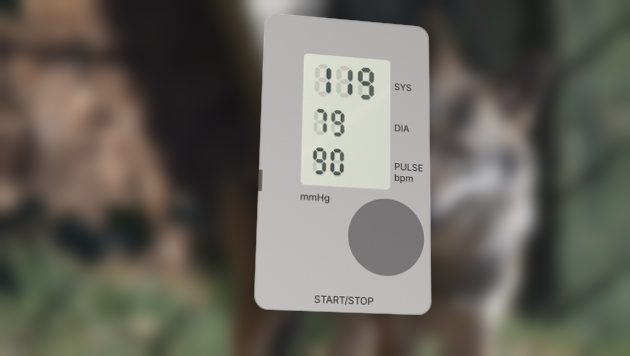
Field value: 119 mmHg
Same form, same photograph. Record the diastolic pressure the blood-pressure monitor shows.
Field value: 79 mmHg
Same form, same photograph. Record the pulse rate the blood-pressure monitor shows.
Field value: 90 bpm
